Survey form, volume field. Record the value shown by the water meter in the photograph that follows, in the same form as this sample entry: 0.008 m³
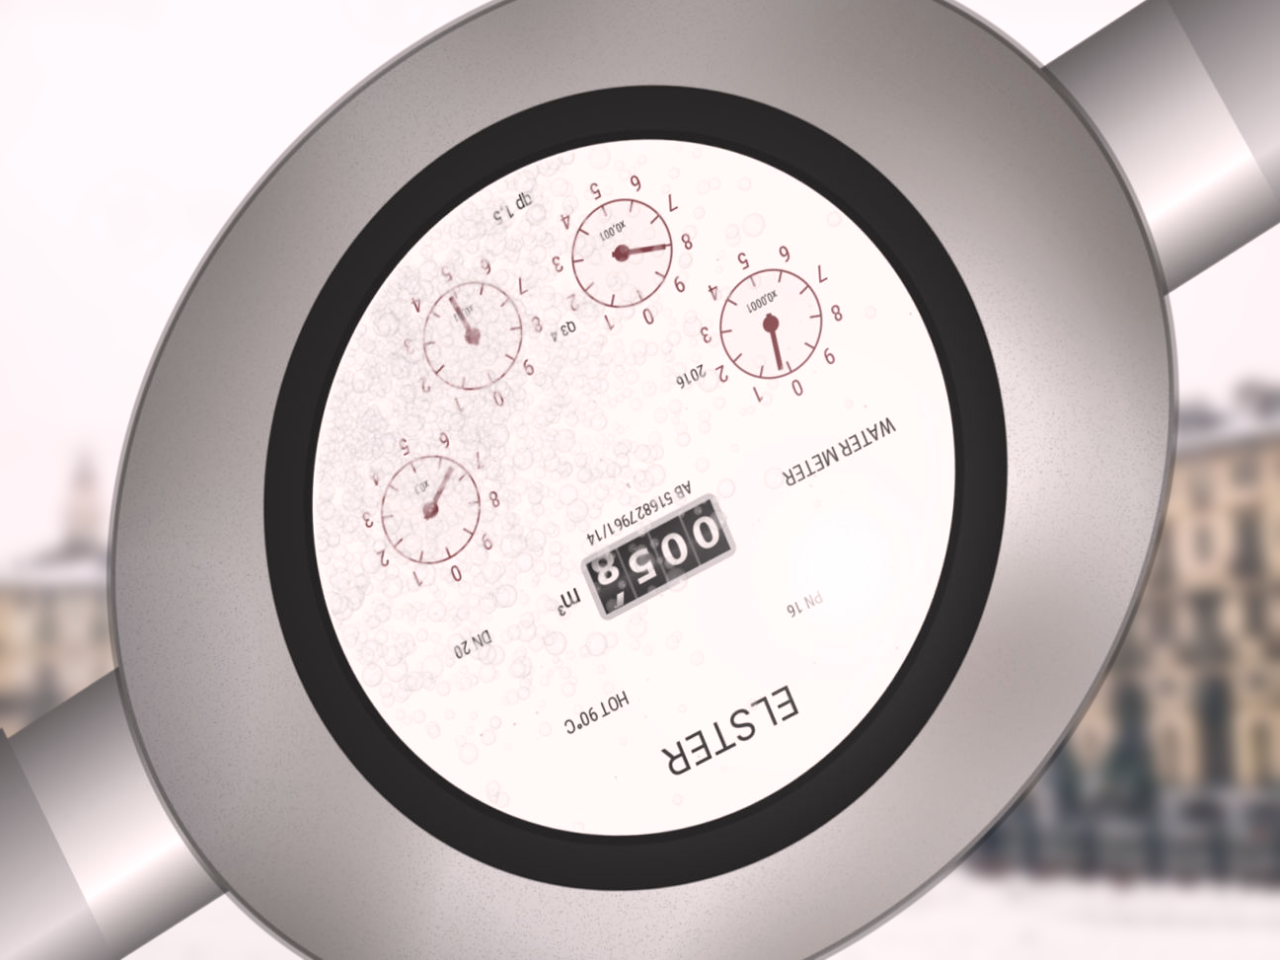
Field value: 57.6480 m³
